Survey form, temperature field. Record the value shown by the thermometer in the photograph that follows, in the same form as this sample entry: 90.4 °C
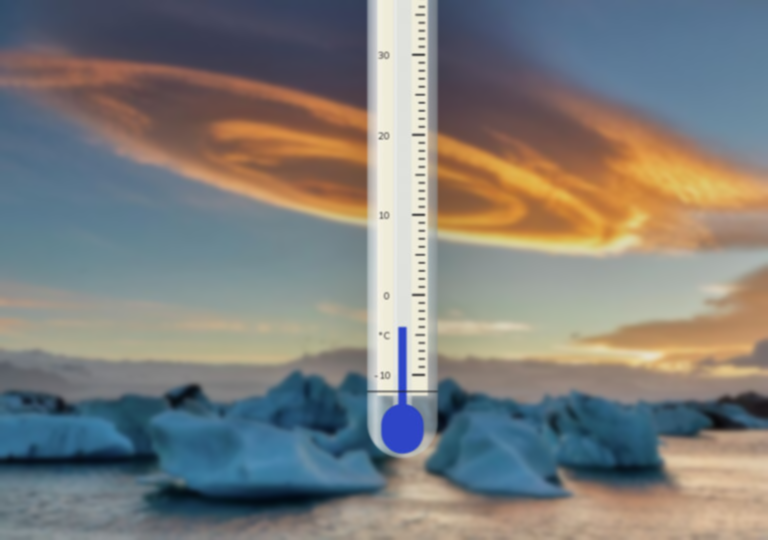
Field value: -4 °C
